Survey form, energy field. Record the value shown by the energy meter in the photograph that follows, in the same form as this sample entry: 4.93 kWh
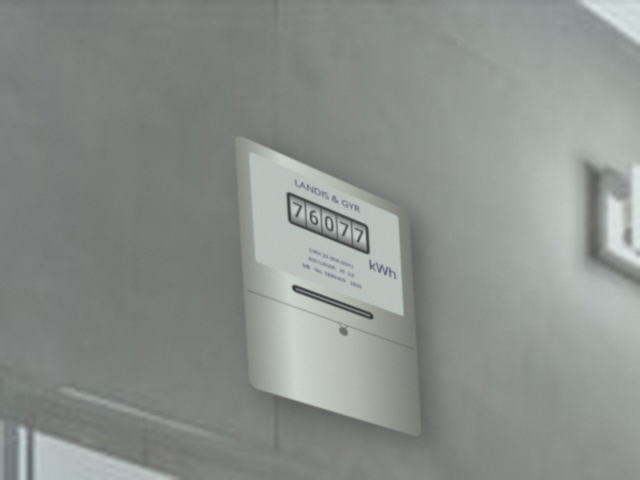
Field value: 76077 kWh
